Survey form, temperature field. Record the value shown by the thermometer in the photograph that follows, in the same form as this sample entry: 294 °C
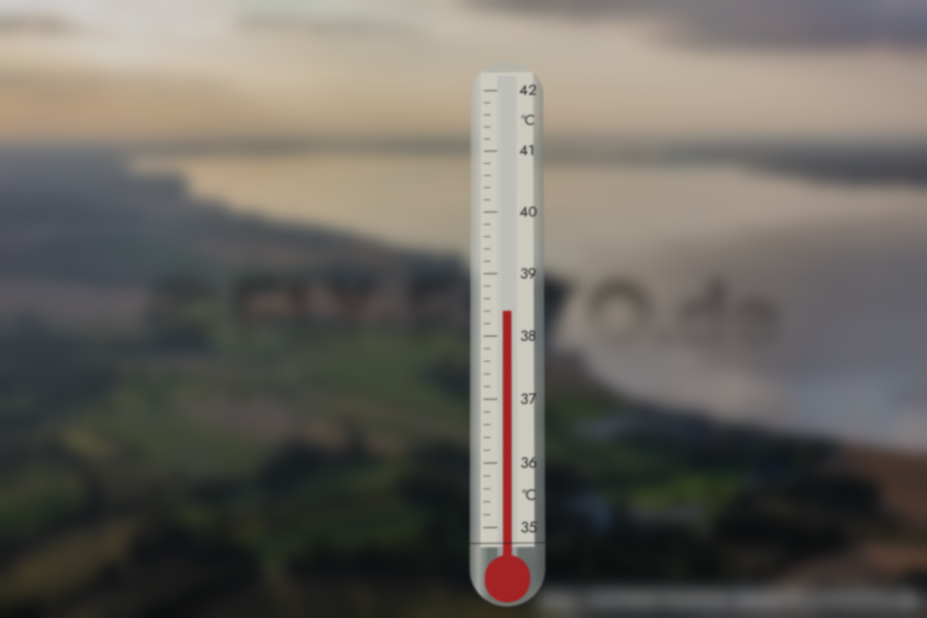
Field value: 38.4 °C
